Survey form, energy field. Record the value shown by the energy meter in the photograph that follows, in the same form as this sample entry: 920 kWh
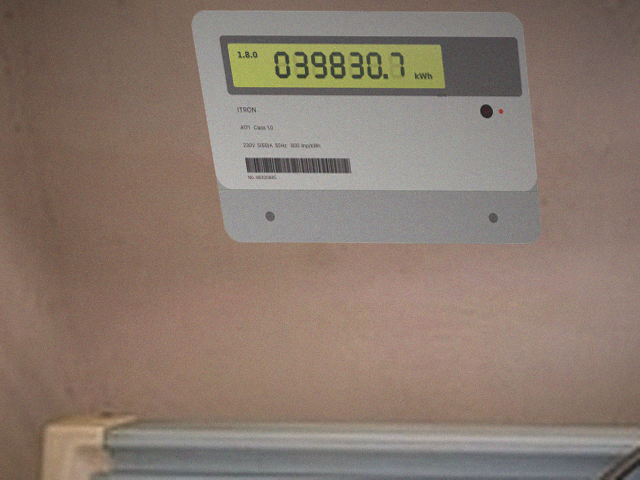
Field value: 39830.7 kWh
